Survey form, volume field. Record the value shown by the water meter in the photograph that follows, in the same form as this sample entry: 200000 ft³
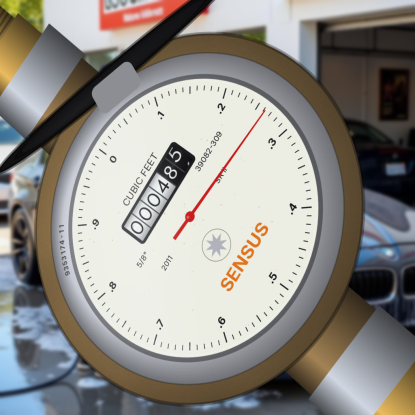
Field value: 485.26 ft³
